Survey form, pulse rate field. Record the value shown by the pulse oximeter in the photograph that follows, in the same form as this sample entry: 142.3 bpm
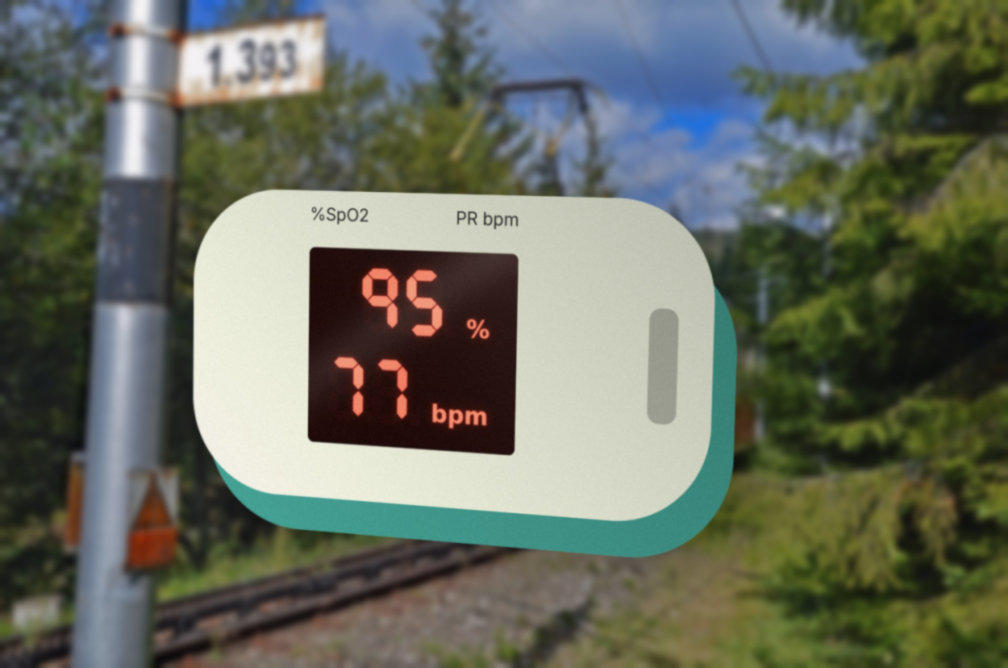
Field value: 77 bpm
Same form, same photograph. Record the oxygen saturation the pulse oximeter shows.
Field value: 95 %
